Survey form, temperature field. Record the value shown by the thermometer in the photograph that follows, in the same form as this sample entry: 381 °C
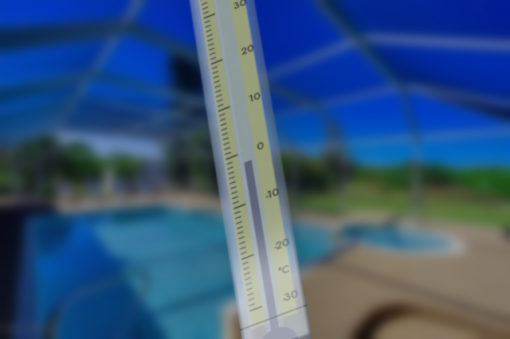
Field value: -2 °C
